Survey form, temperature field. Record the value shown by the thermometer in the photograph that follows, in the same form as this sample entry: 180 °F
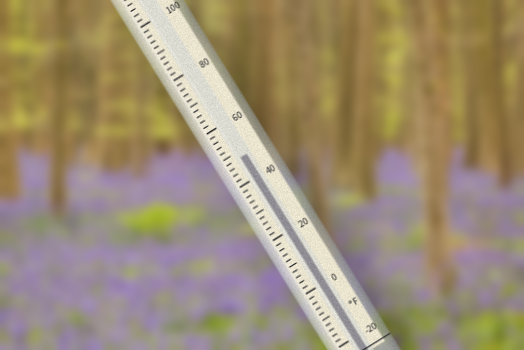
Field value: 48 °F
